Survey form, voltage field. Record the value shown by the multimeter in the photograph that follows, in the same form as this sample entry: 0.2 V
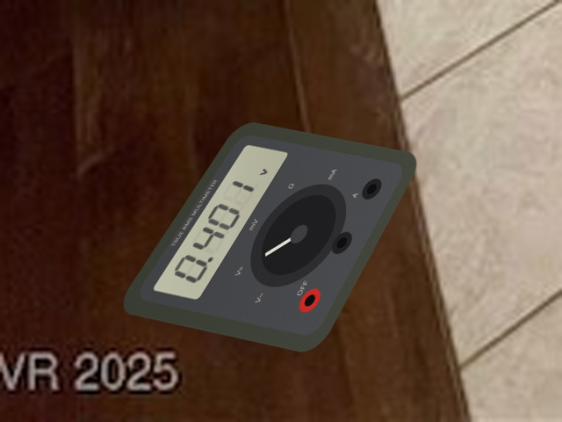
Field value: 0.401 V
